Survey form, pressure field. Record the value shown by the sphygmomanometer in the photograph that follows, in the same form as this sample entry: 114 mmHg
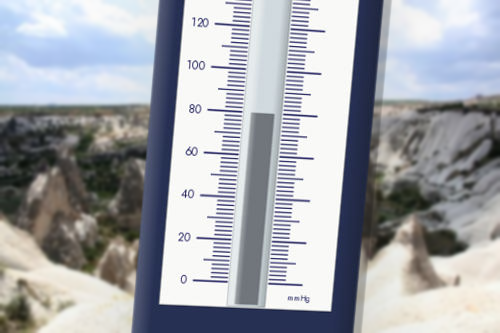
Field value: 80 mmHg
